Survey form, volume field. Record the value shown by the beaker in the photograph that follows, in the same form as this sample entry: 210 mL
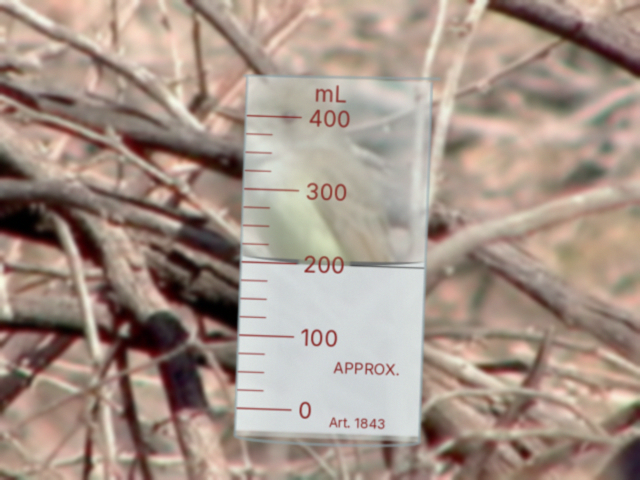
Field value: 200 mL
